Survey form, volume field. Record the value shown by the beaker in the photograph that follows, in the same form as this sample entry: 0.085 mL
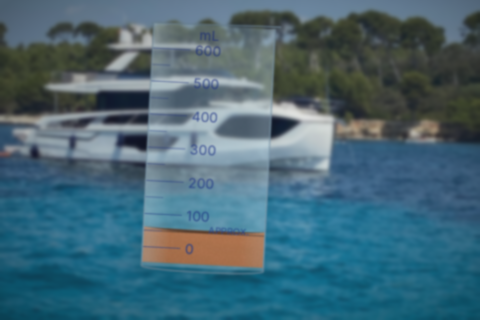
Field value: 50 mL
